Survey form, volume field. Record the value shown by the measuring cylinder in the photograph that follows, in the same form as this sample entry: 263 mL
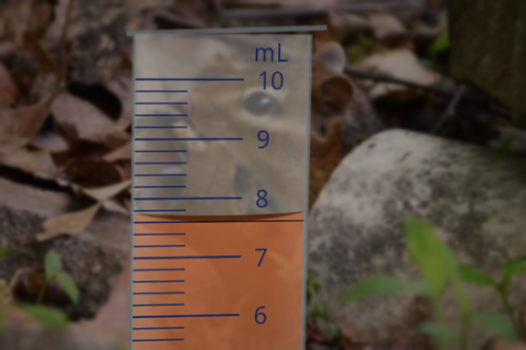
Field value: 7.6 mL
